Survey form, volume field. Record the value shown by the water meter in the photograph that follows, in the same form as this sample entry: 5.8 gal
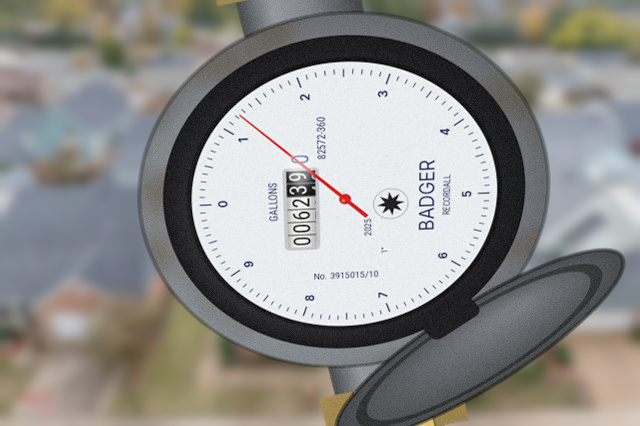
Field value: 62391.2 gal
